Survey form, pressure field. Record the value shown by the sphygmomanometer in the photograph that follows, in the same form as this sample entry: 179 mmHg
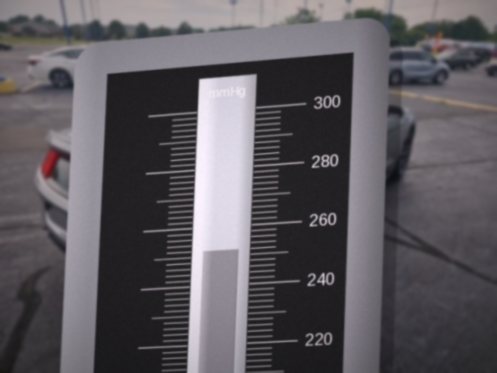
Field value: 252 mmHg
